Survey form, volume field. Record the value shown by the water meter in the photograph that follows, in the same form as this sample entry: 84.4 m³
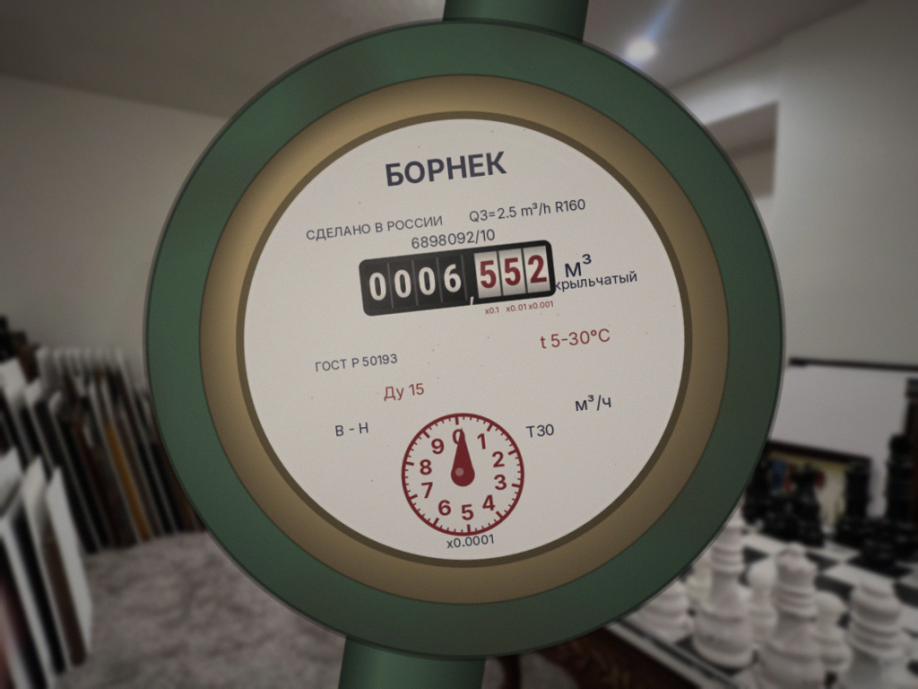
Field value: 6.5520 m³
